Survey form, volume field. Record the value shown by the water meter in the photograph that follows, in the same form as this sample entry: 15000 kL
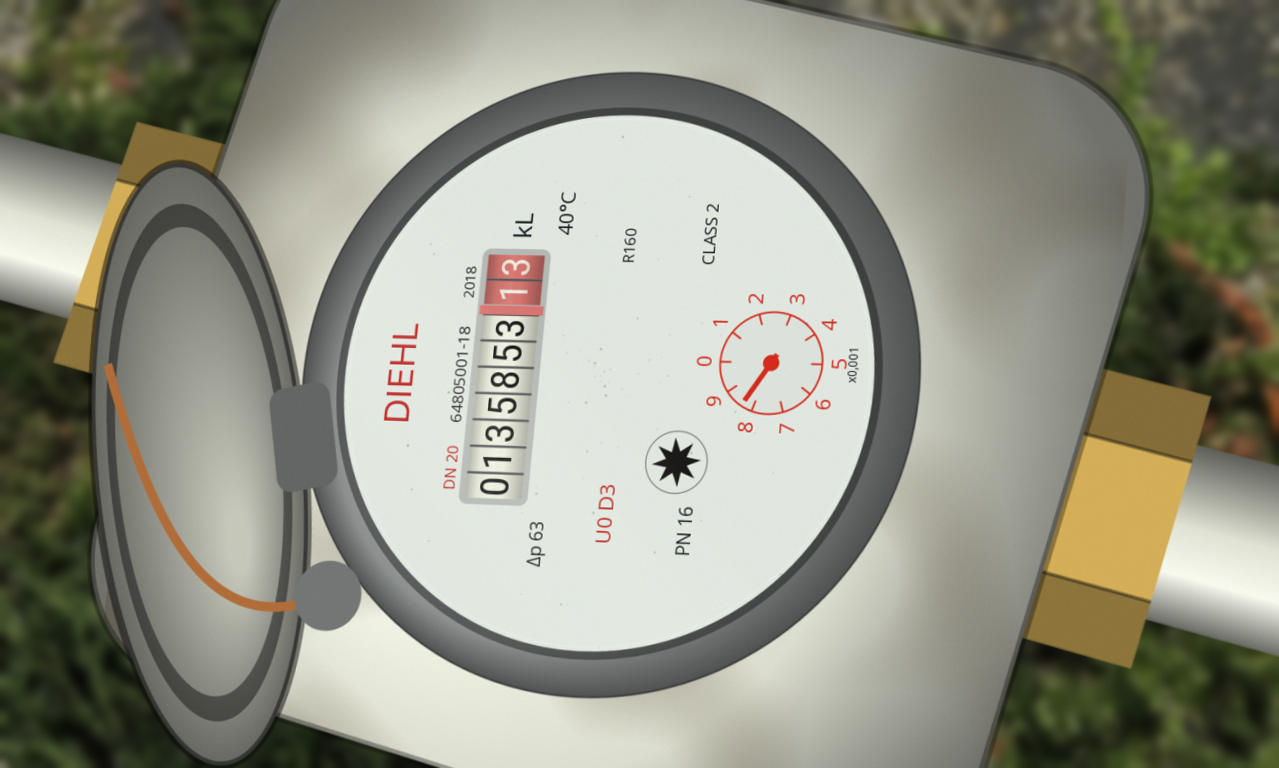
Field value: 135853.138 kL
